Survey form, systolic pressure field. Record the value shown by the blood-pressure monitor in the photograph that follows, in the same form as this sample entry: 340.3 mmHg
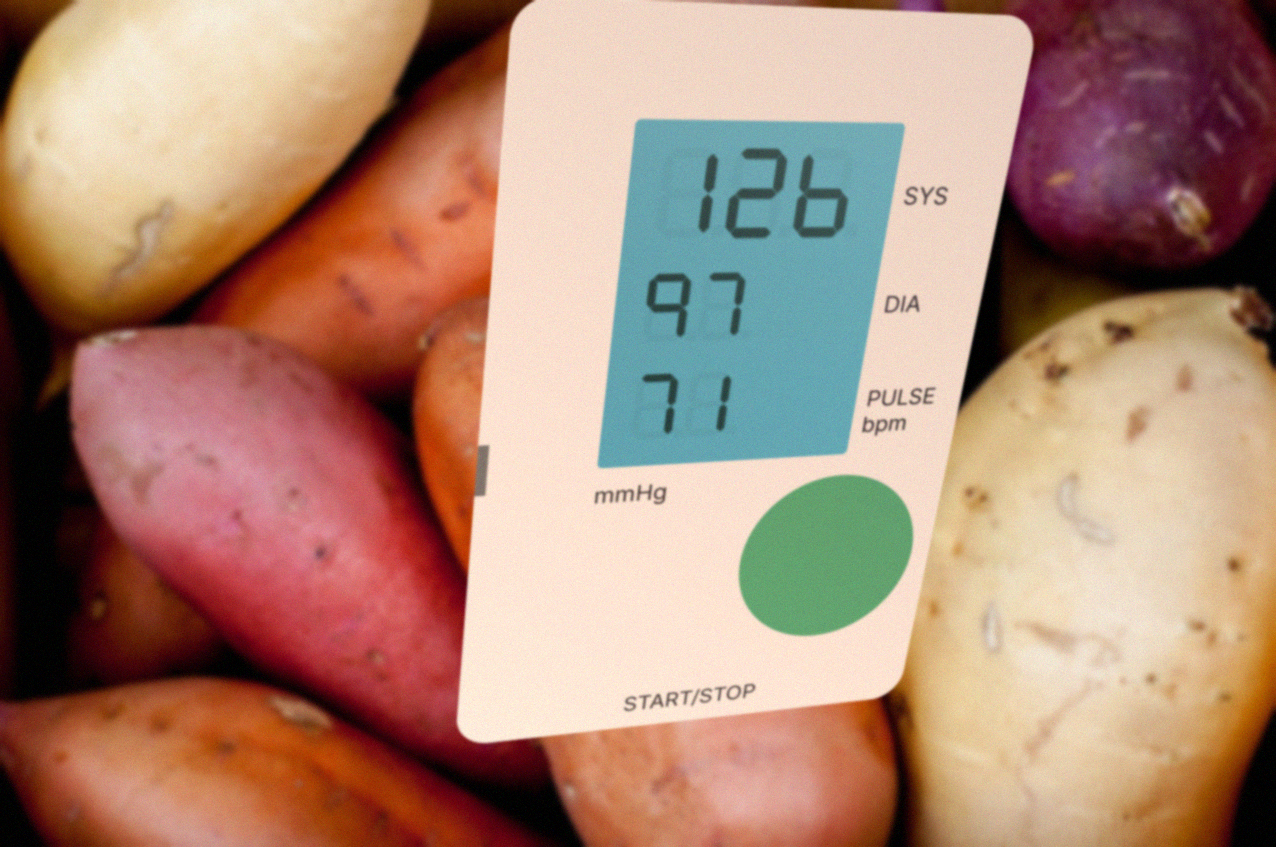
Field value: 126 mmHg
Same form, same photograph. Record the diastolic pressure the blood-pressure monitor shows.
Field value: 97 mmHg
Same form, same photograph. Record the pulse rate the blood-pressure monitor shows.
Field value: 71 bpm
